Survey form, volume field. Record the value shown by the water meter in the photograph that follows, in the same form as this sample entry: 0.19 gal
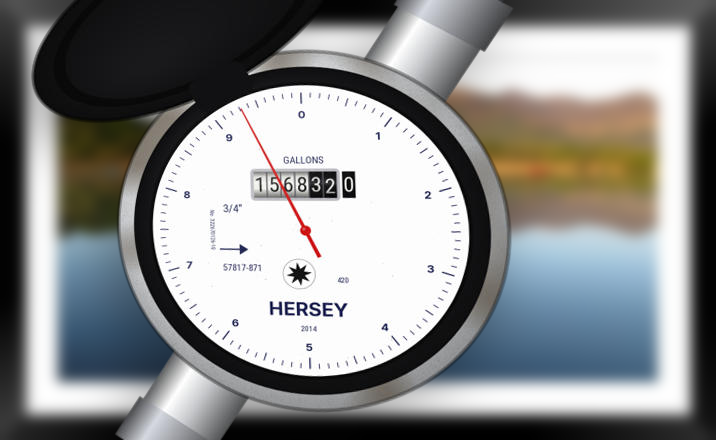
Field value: 1568319.3 gal
